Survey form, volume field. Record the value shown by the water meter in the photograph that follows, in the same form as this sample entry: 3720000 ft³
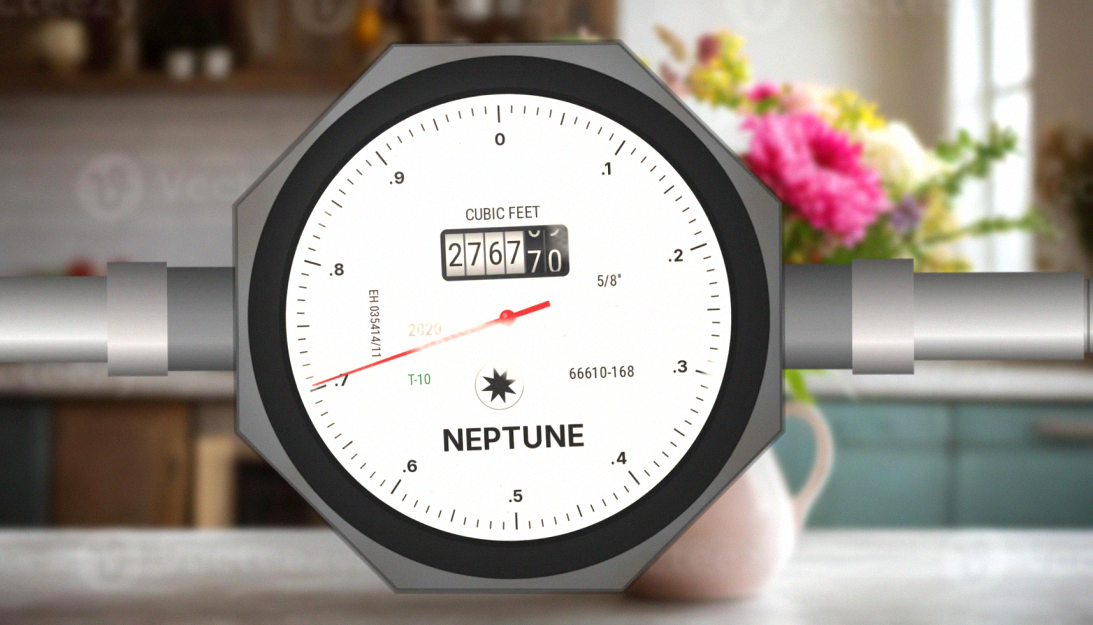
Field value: 276769.70 ft³
